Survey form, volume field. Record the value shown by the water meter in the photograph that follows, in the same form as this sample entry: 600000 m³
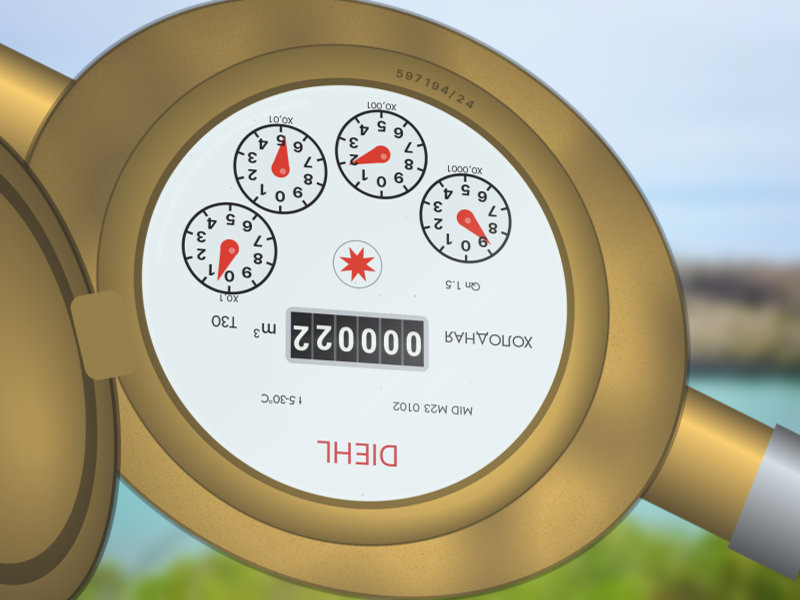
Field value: 22.0518 m³
